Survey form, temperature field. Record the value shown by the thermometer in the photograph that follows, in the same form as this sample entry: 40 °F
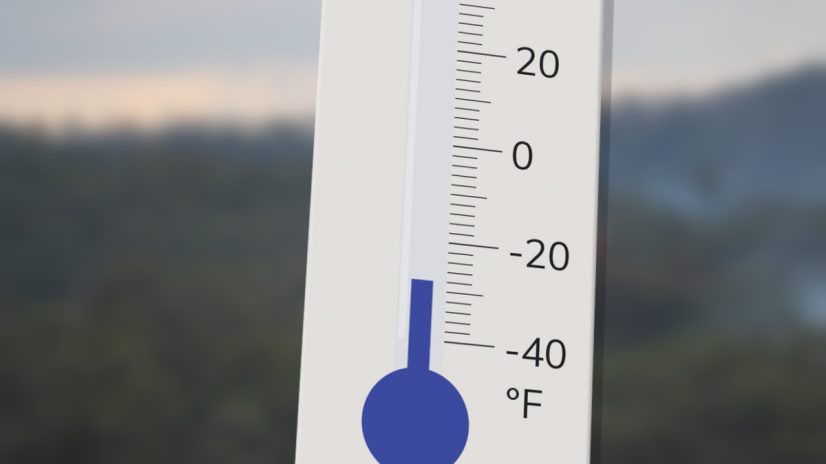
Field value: -28 °F
